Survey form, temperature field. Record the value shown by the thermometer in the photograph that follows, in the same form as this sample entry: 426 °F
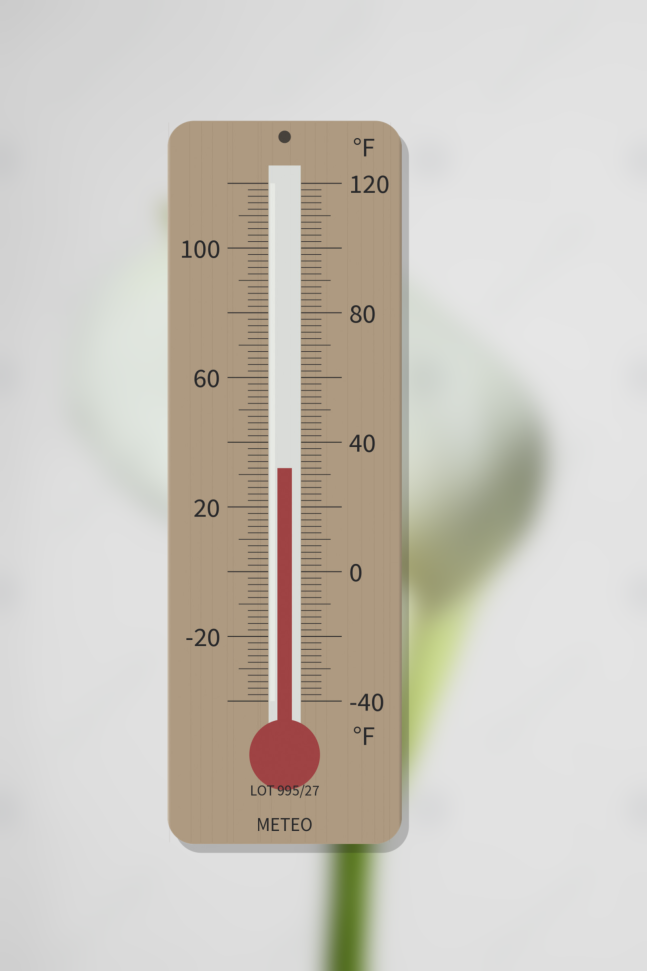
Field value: 32 °F
